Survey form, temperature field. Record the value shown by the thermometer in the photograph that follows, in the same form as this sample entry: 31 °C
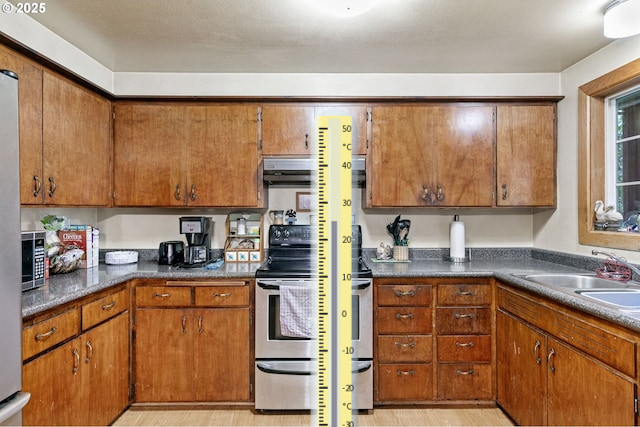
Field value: 25 °C
